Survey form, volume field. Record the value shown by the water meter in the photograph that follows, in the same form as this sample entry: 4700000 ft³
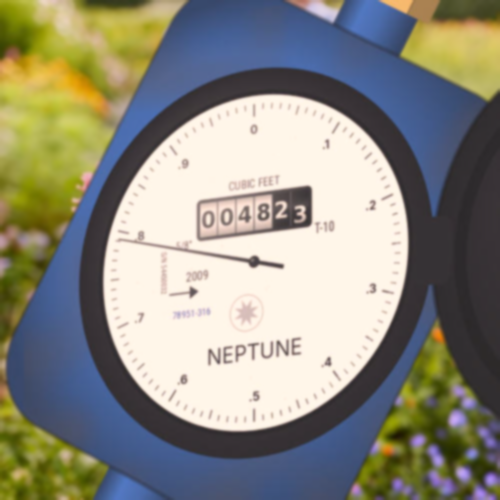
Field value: 4822.79 ft³
